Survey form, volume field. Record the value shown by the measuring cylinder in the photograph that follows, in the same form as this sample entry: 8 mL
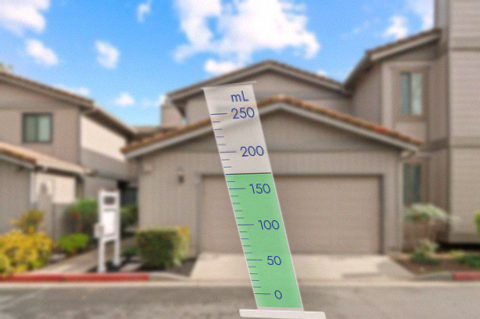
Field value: 170 mL
